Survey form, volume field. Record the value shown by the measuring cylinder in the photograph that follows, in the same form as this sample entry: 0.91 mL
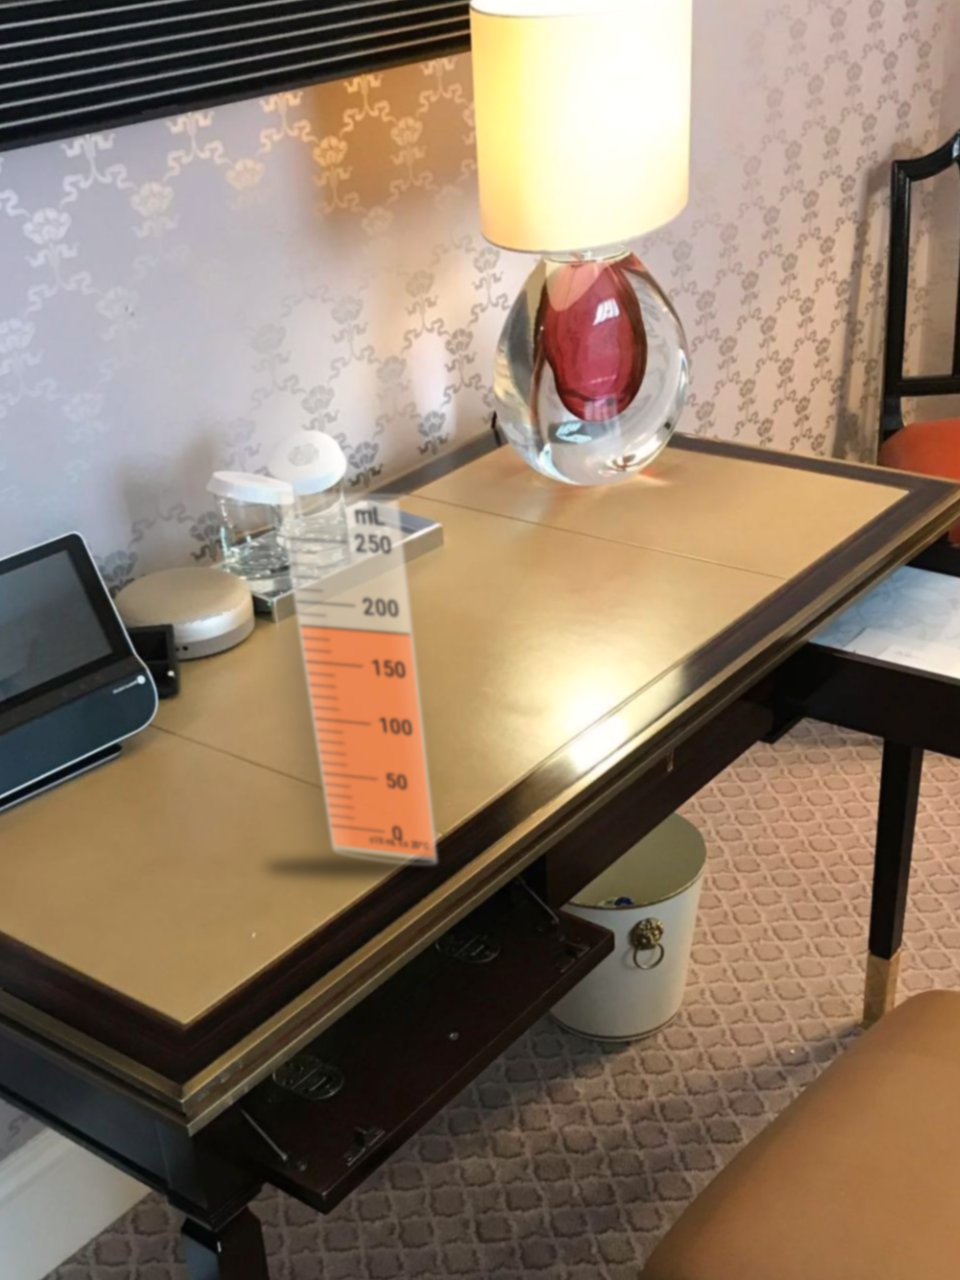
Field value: 180 mL
